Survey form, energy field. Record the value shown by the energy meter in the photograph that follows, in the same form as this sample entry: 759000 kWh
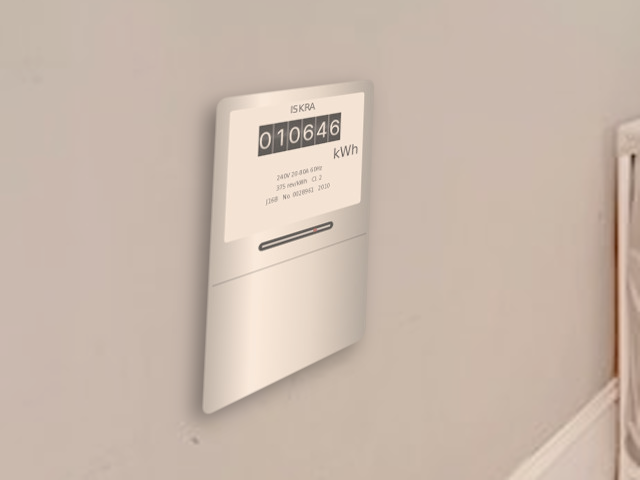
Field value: 10646 kWh
